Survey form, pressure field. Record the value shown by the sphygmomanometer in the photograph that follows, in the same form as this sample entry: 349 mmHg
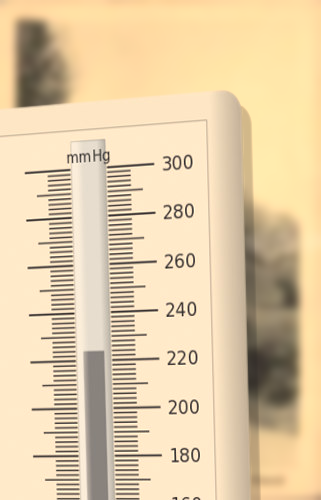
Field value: 224 mmHg
